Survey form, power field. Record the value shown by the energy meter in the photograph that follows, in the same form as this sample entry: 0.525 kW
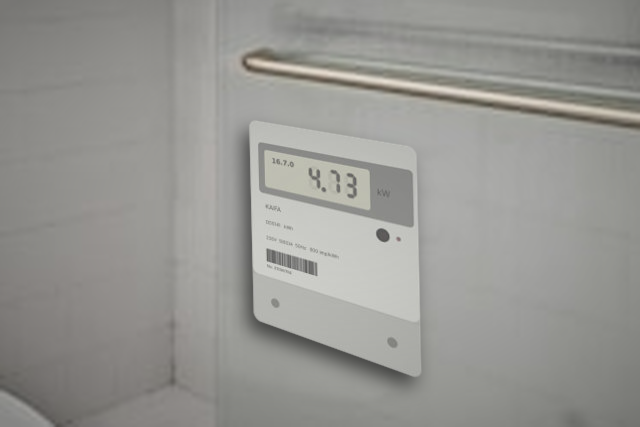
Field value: 4.73 kW
